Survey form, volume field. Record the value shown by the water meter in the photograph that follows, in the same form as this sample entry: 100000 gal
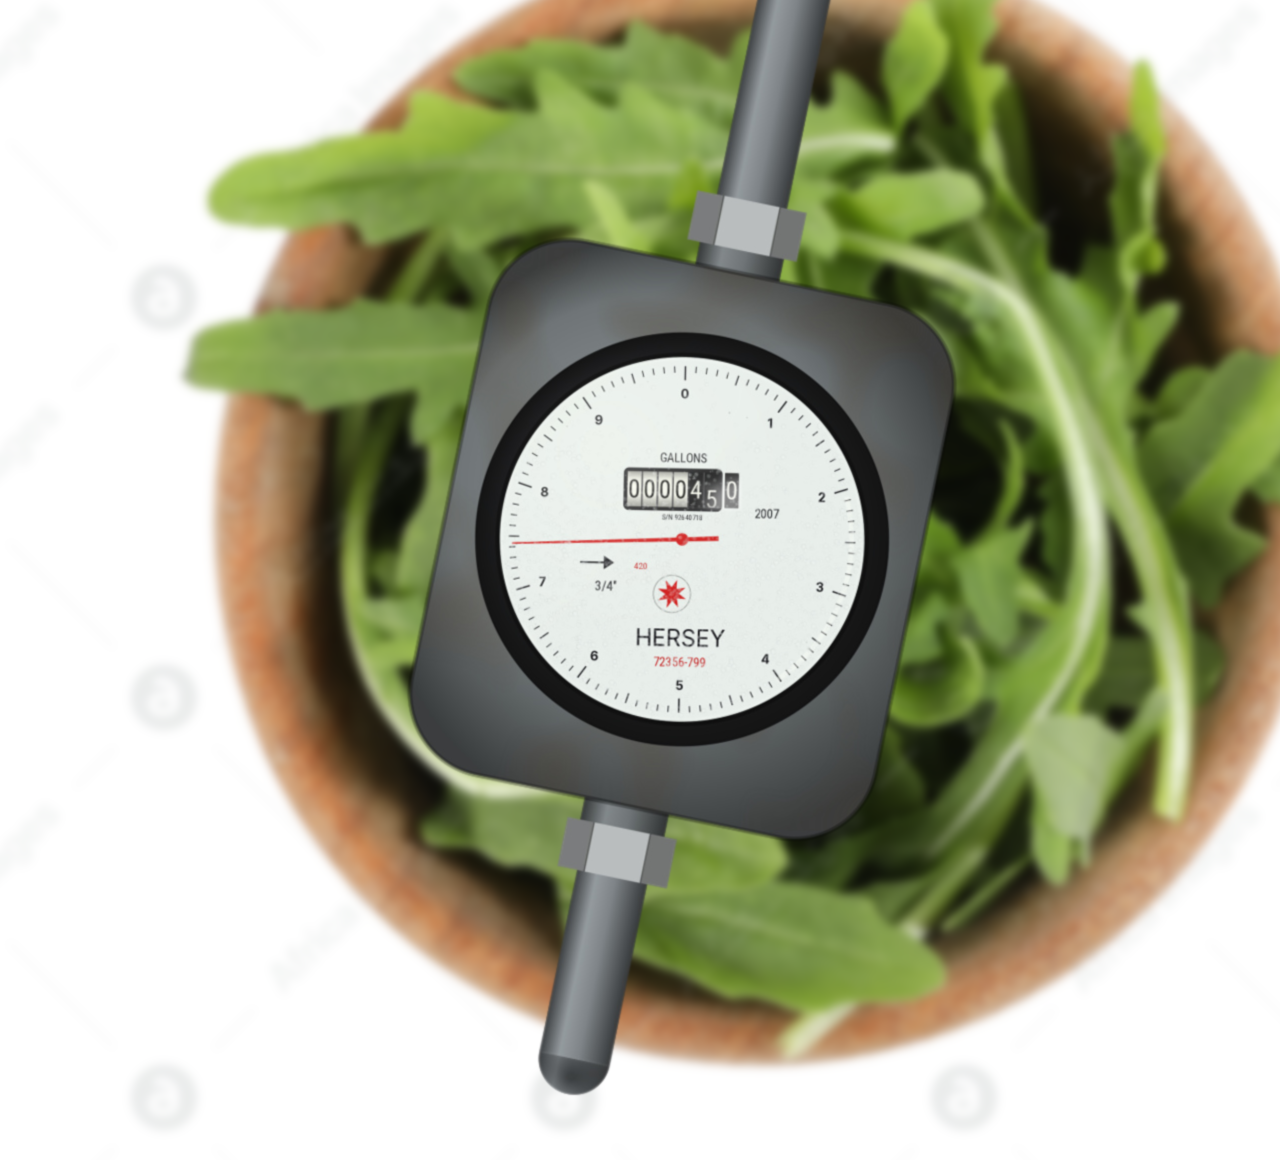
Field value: 447.4 gal
